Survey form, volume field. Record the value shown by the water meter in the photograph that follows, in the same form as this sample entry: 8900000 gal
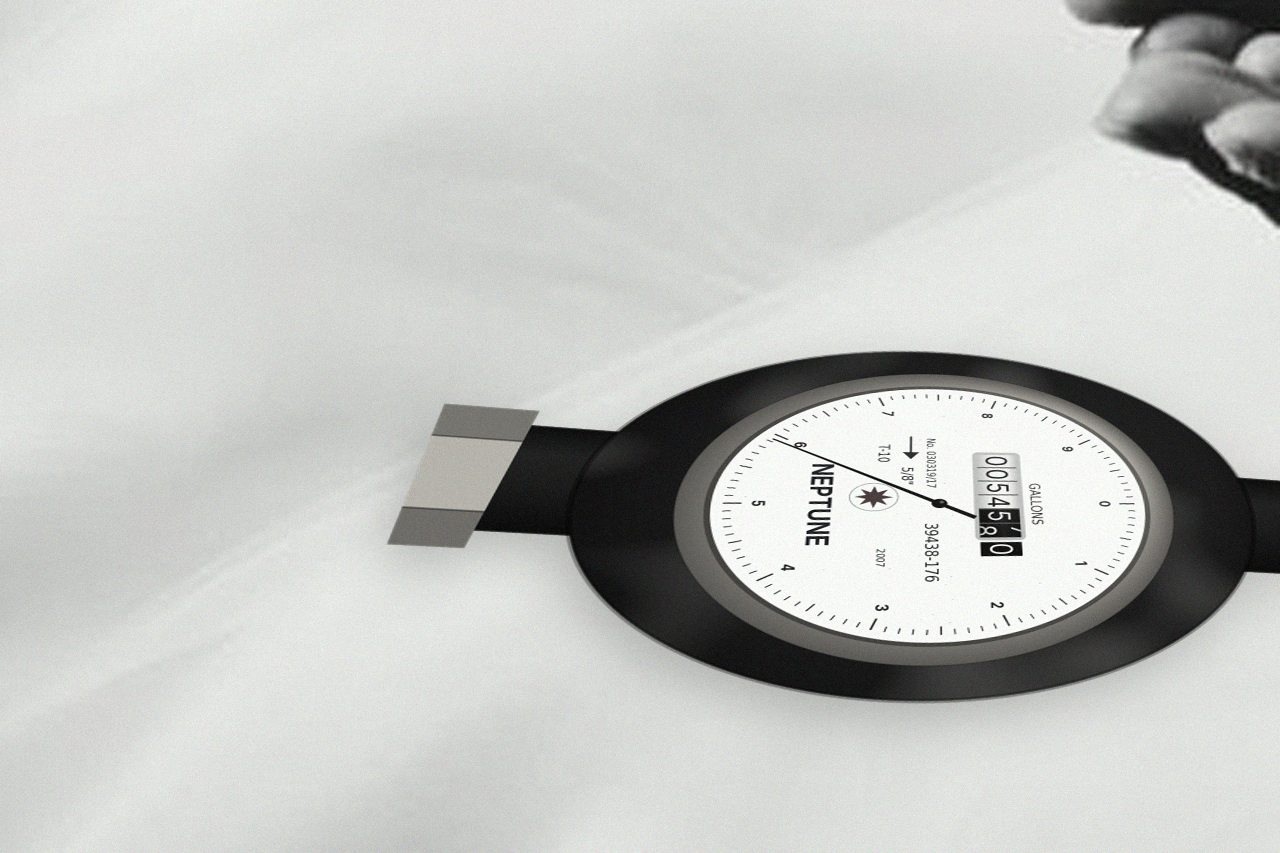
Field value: 54575.9 gal
